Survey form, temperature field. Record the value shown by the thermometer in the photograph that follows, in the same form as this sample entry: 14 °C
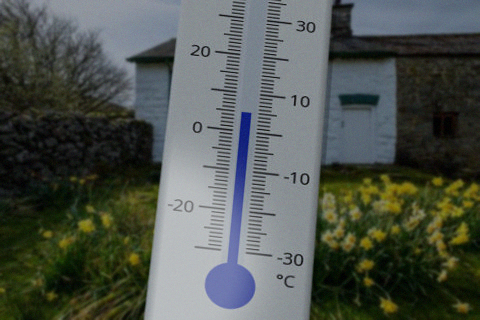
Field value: 5 °C
